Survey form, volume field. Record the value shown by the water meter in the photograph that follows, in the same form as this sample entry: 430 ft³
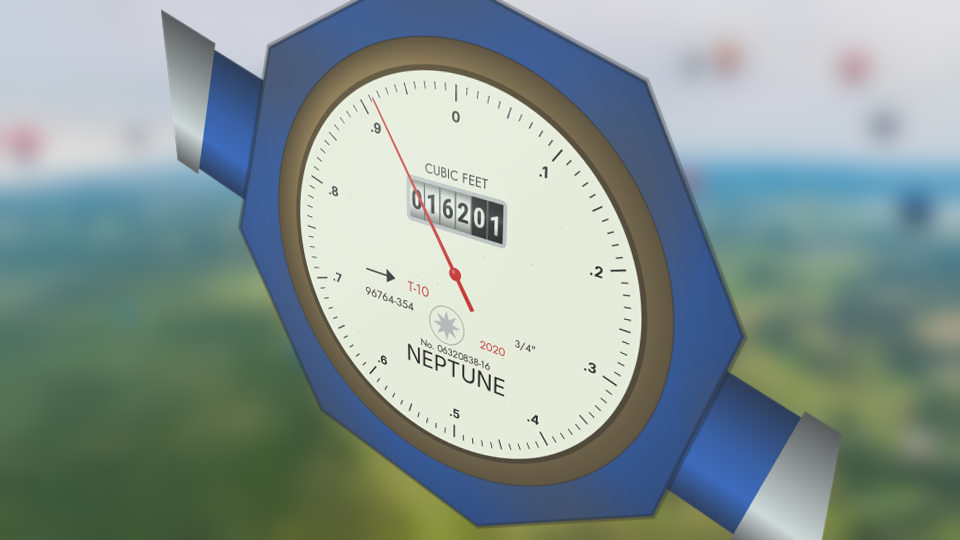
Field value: 16200.91 ft³
